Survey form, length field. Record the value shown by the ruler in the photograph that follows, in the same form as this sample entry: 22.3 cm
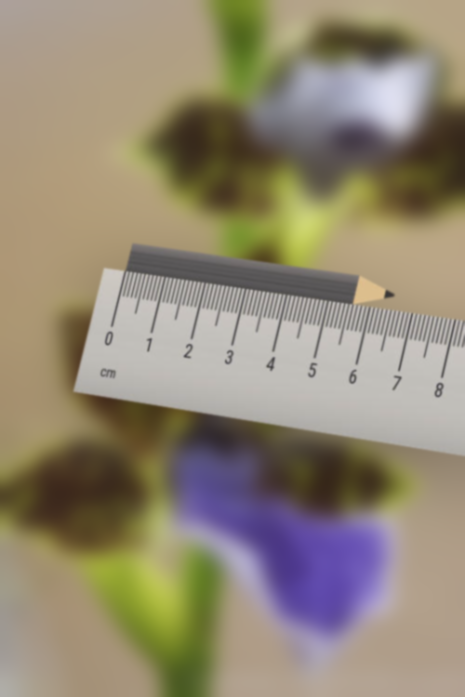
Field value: 6.5 cm
